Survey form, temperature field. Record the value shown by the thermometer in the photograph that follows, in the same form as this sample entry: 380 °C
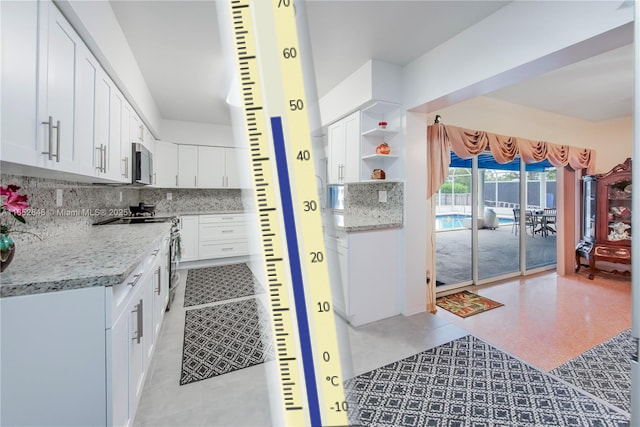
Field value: 48 °C
